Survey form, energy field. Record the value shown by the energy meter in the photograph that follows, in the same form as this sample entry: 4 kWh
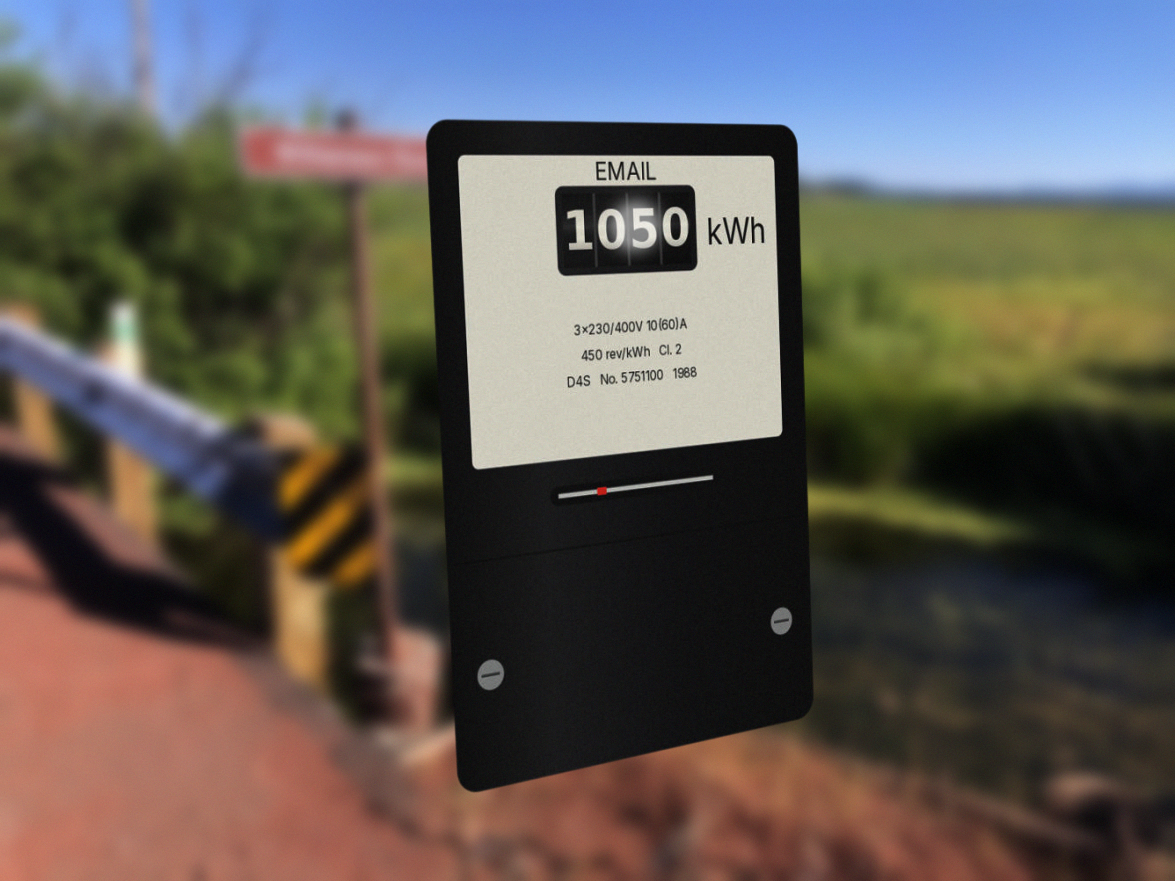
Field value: 1050 kWh
